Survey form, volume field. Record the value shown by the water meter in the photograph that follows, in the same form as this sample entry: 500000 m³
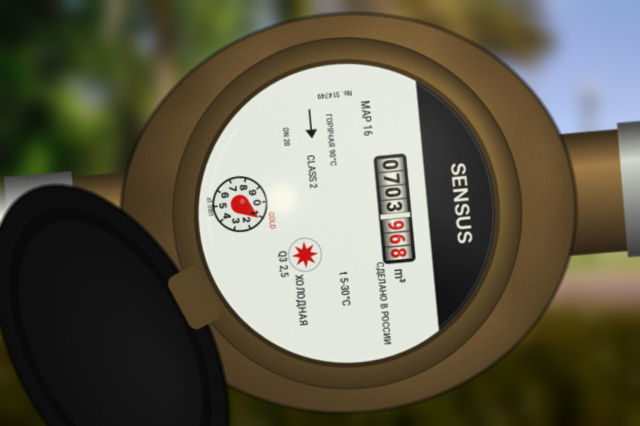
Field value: 703.9681 m³
